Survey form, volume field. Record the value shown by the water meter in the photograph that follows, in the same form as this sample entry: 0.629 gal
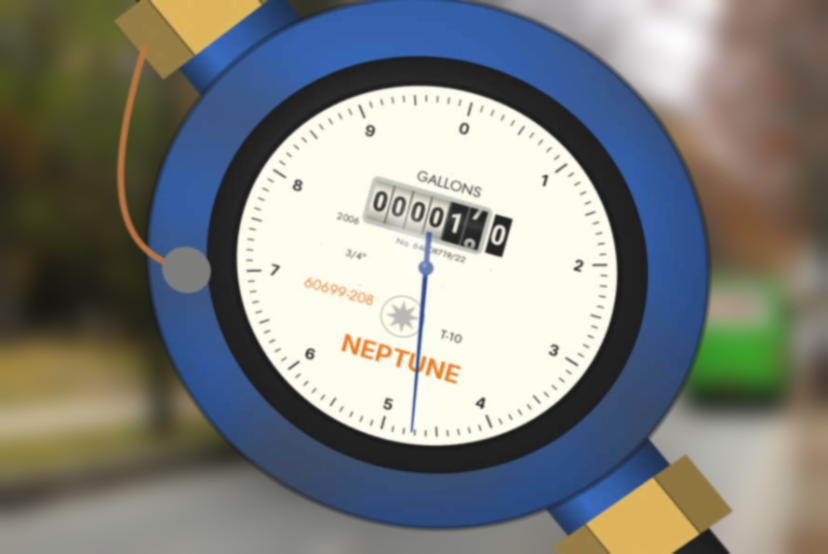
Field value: 174.7 gal
